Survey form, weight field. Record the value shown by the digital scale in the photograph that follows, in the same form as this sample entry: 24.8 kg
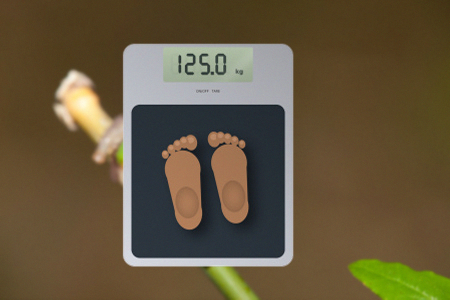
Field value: 125.0 kg
